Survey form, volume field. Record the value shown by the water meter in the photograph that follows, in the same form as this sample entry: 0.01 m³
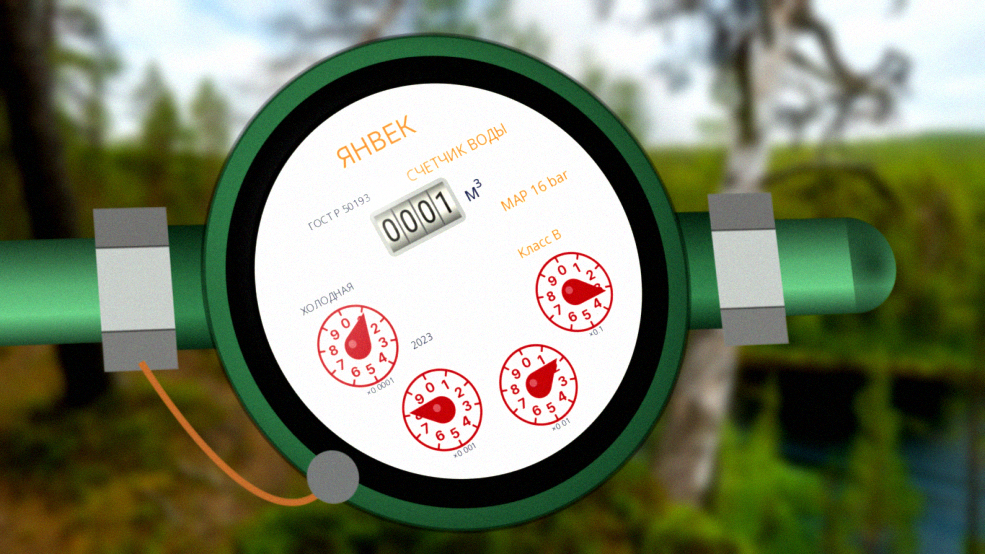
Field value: 1.3181 m³
